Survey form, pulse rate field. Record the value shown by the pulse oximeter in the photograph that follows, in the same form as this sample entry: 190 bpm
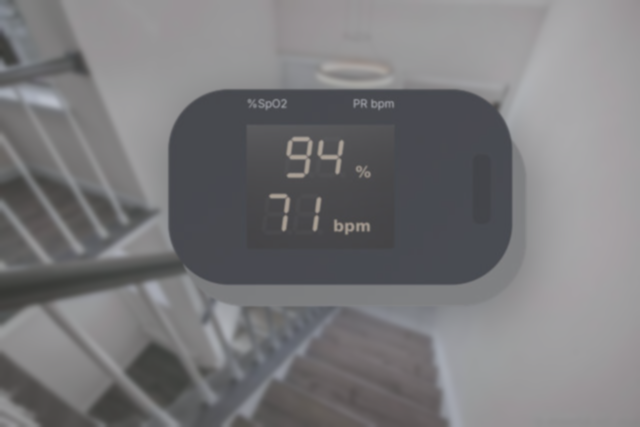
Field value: 71 bpm
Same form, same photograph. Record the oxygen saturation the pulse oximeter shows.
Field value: 94 %
